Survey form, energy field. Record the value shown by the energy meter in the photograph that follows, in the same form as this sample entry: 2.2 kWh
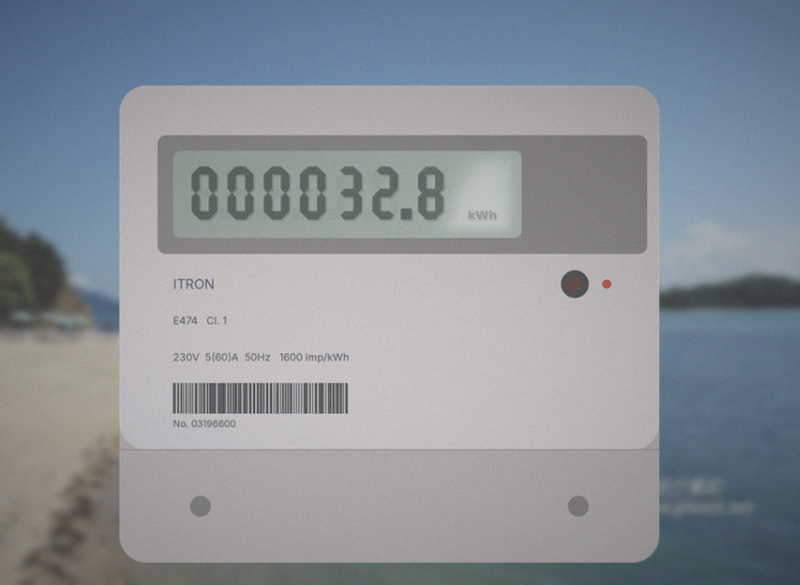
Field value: 32.8 kWh
